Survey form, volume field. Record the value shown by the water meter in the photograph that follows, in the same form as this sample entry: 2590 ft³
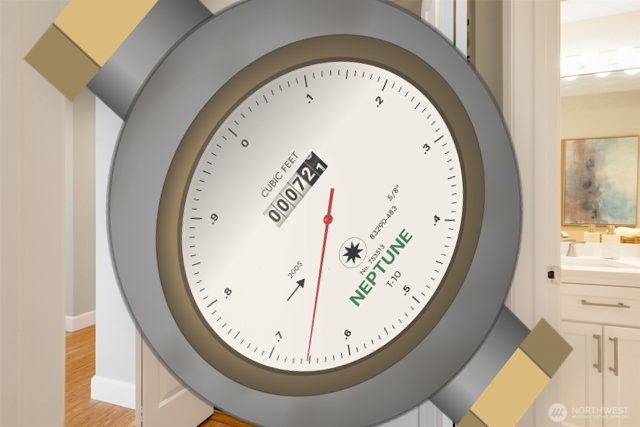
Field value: 720.65 ft³
